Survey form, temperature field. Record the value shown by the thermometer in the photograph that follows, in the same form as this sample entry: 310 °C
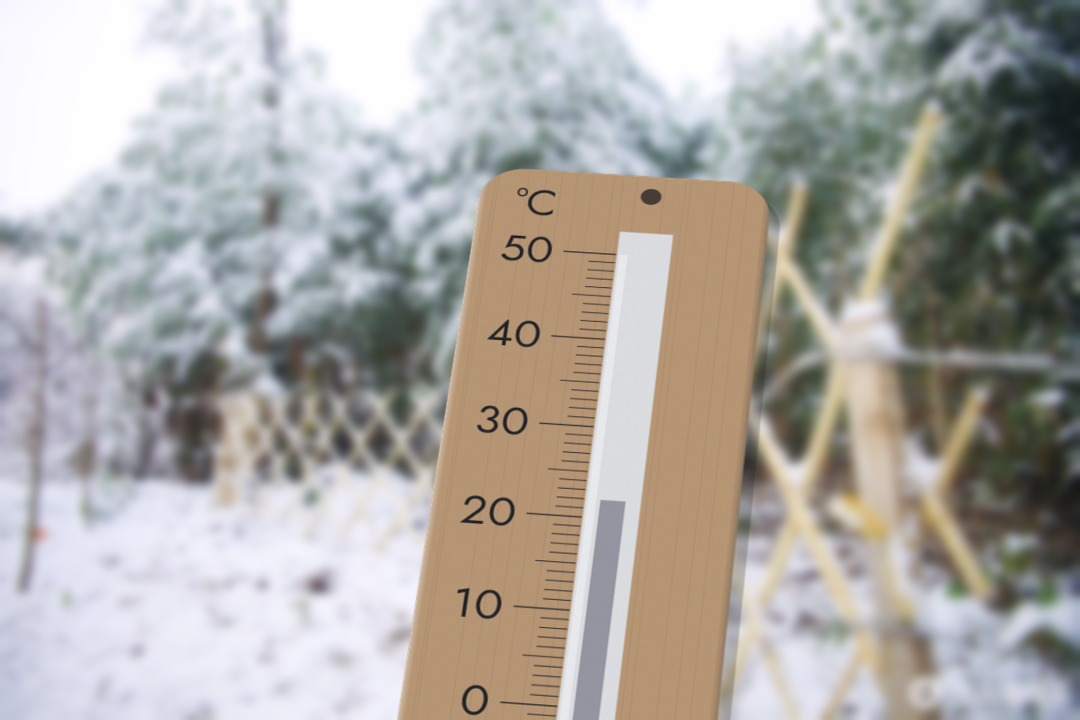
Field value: 22 °C
